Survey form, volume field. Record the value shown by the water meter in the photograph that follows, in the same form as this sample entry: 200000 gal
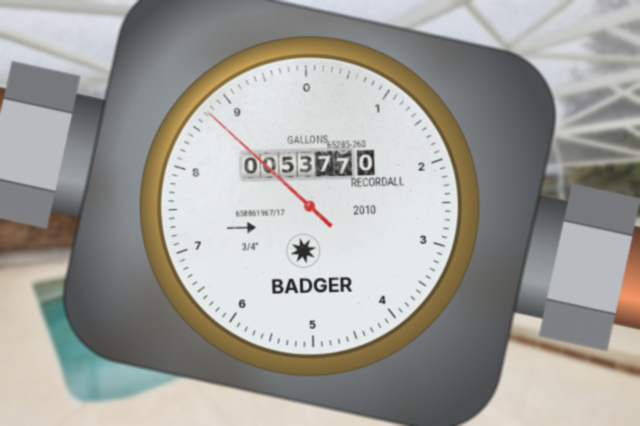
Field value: 53768.7 gal
